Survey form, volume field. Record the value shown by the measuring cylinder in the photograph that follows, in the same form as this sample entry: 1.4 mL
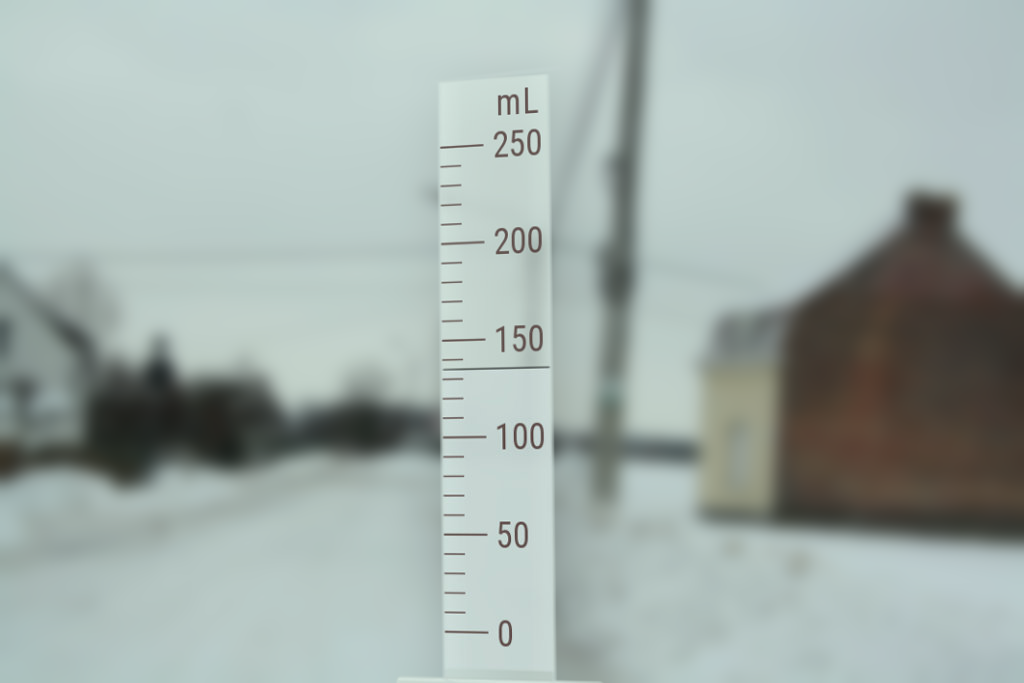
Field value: 135 mL
